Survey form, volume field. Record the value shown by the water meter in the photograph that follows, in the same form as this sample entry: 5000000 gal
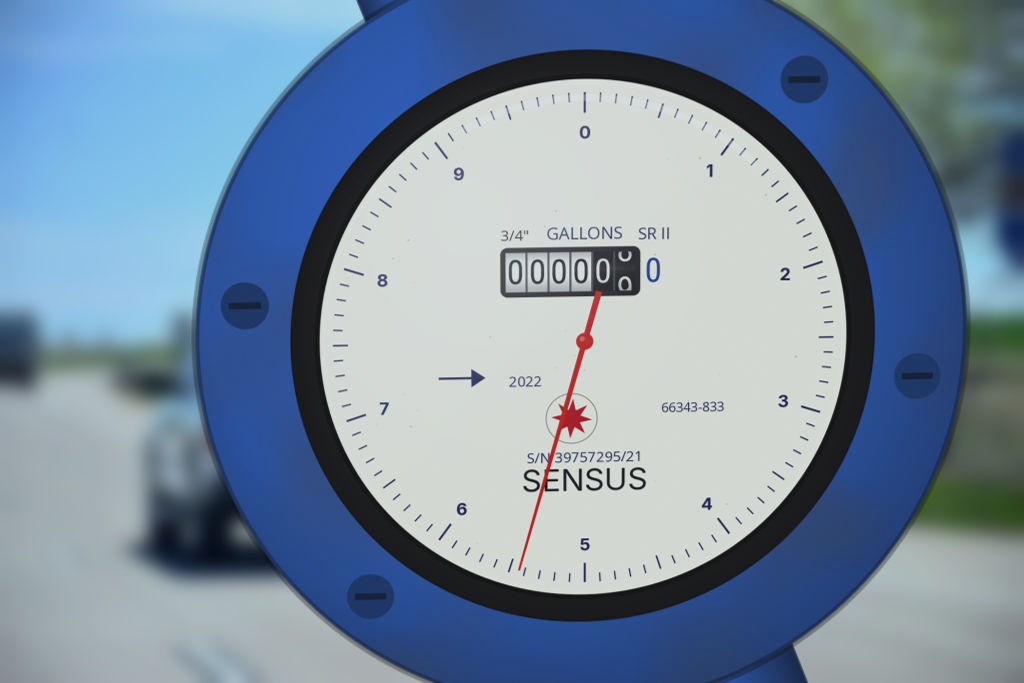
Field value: 85.4 gal
